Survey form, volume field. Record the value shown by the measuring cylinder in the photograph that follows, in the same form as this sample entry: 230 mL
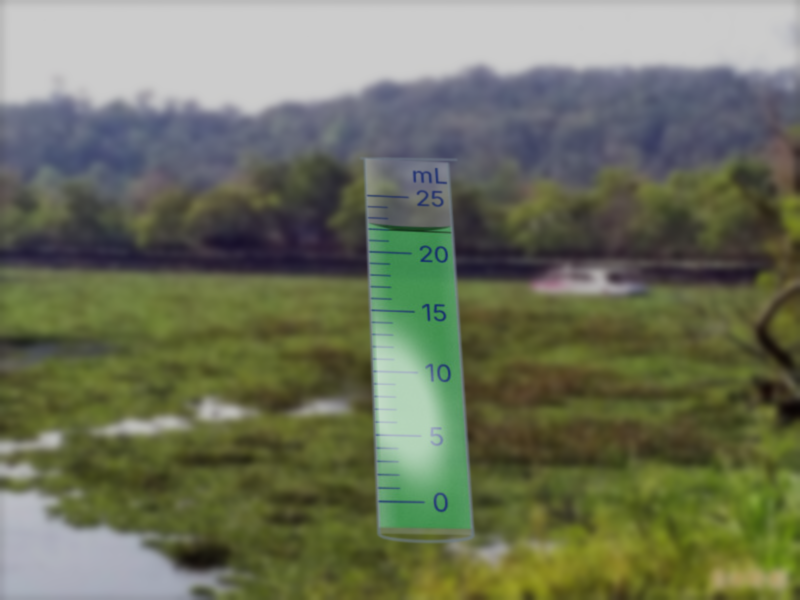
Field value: 22 mL
